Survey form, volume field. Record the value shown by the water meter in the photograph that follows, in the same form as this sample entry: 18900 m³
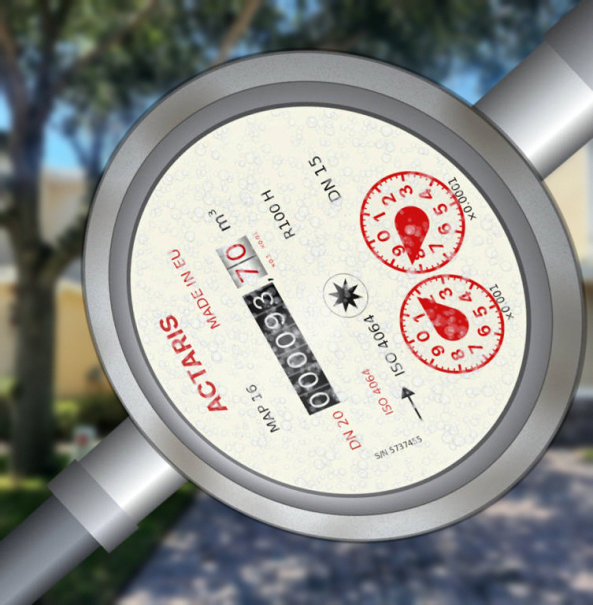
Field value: 93.7018 m³
